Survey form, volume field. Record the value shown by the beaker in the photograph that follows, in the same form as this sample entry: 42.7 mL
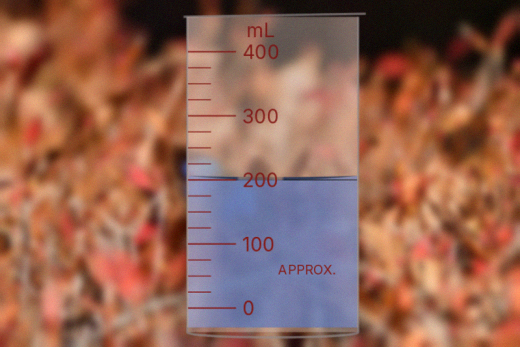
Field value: 200 mL
